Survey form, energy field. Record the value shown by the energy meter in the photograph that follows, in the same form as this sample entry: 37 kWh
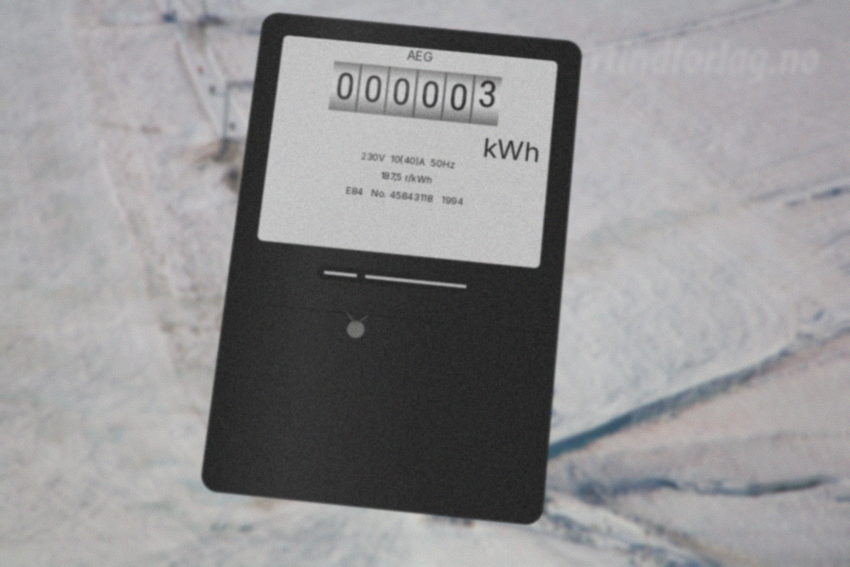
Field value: 3 kWh
